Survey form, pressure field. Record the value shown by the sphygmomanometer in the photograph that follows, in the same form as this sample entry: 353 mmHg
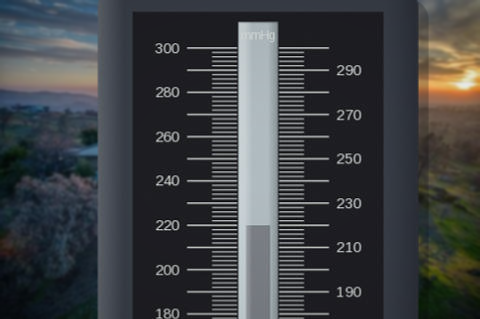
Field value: 220 mmHg
